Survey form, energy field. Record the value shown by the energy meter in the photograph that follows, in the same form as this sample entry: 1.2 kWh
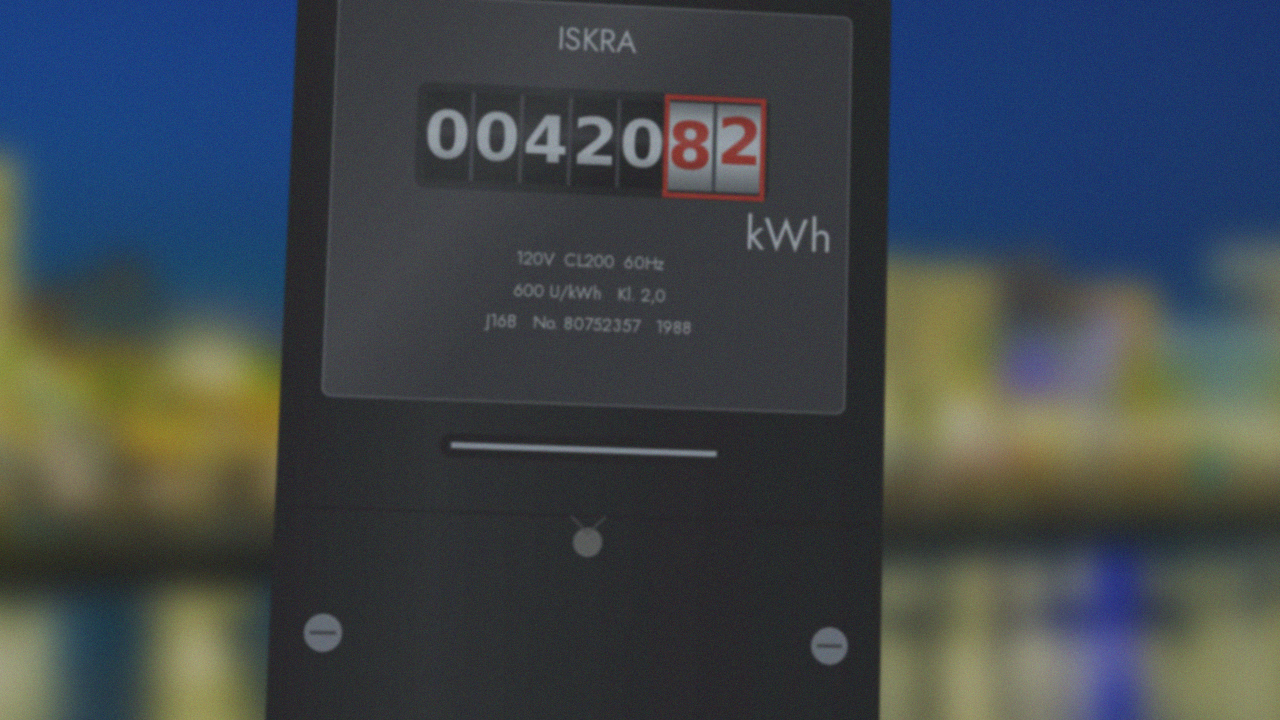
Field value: 420.82 kWh
